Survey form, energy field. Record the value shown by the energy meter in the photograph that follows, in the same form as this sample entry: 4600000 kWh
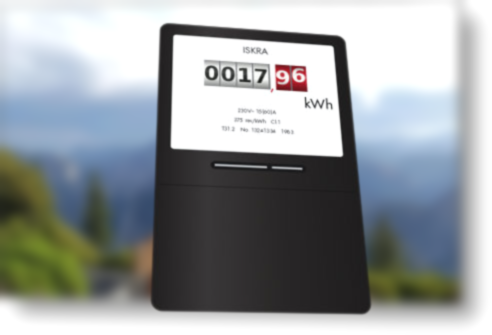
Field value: 17.96 kWh
